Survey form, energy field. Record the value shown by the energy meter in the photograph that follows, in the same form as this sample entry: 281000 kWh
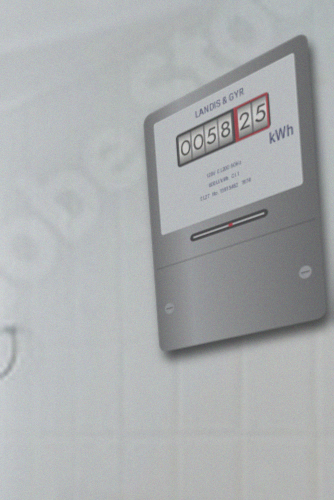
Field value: 58.25 kWh
